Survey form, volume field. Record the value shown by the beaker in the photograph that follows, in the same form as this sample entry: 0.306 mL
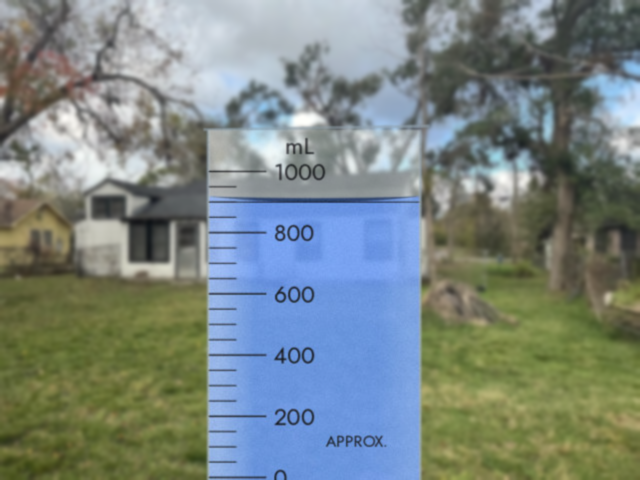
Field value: 900 mL
